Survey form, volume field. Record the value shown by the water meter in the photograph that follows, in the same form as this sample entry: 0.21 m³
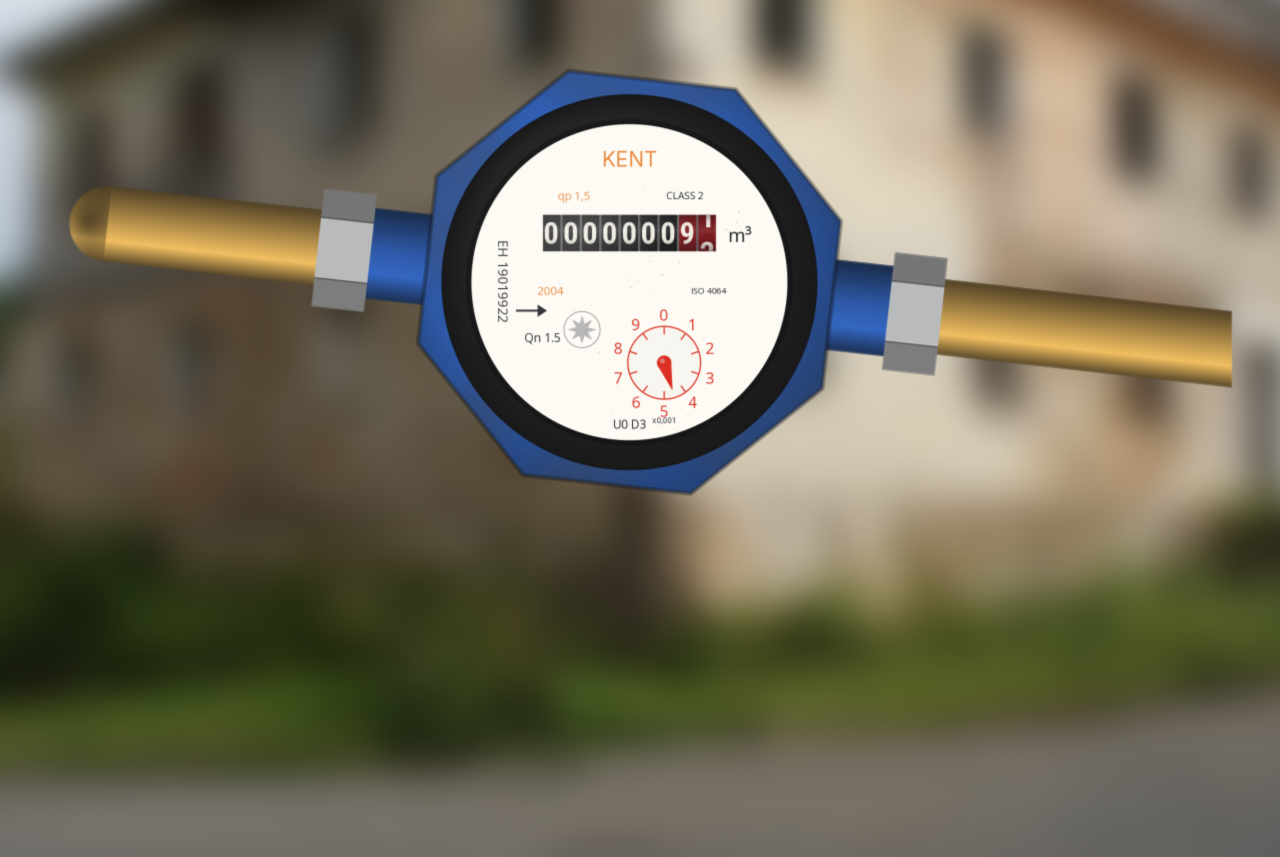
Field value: 0.914 m³
